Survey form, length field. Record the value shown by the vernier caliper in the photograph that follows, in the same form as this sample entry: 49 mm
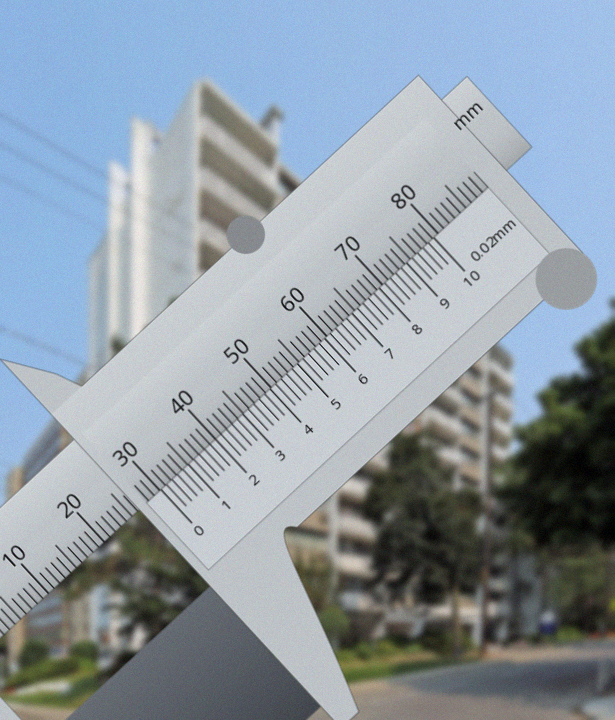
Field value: 30.2 mm
